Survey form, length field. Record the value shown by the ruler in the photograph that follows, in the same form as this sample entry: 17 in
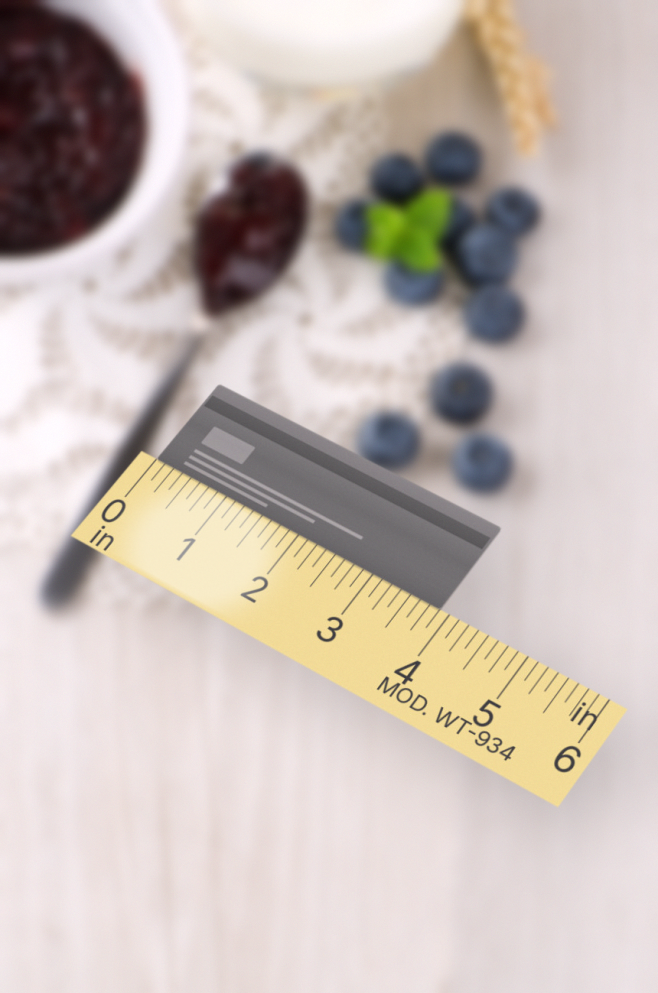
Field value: 3.875 in
